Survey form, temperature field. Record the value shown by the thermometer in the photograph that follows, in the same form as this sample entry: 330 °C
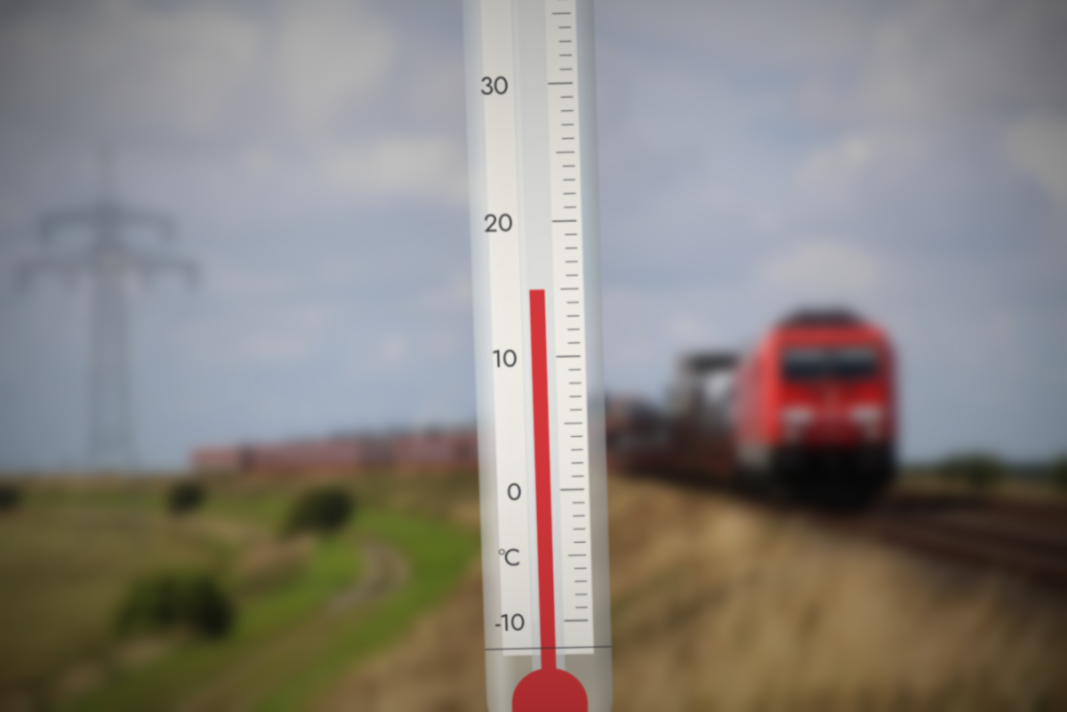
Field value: 15 °C
